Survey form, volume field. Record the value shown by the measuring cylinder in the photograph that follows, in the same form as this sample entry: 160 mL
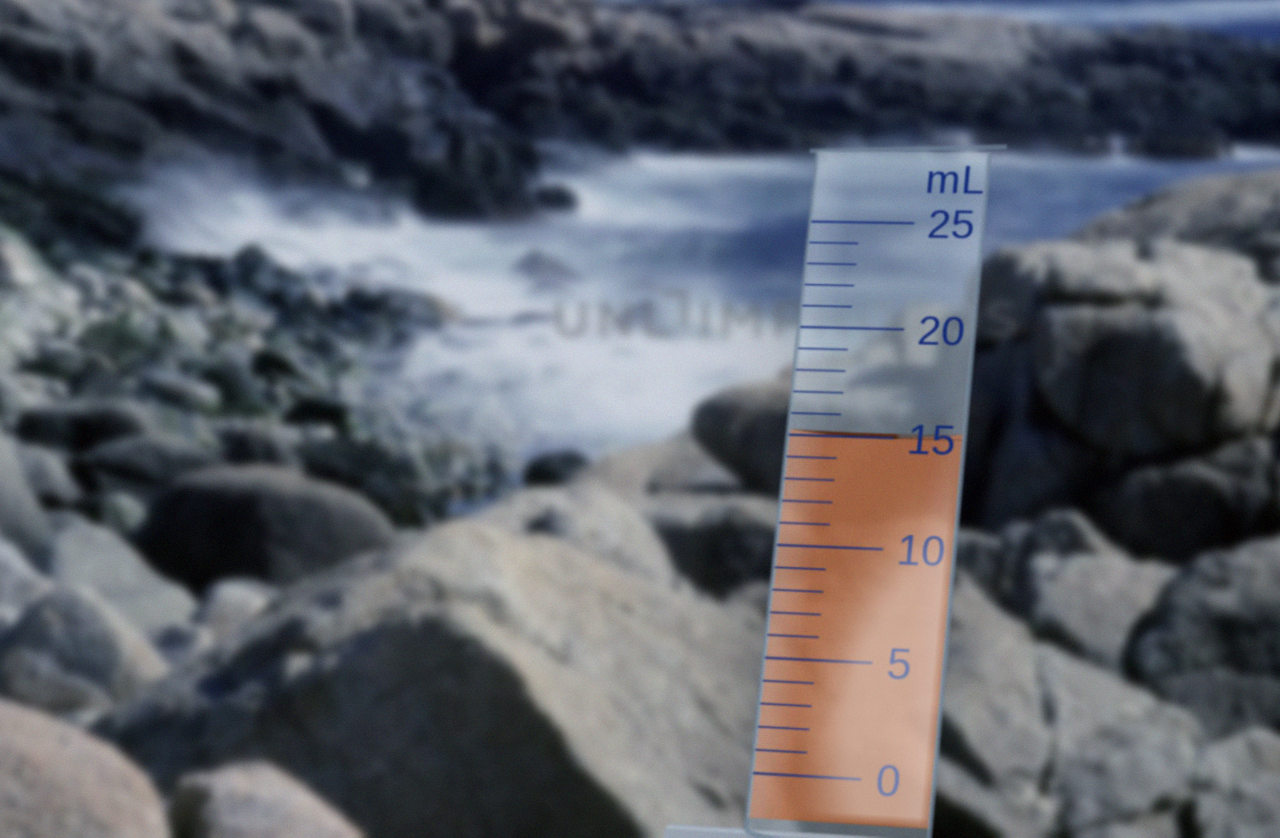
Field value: 15 mL
